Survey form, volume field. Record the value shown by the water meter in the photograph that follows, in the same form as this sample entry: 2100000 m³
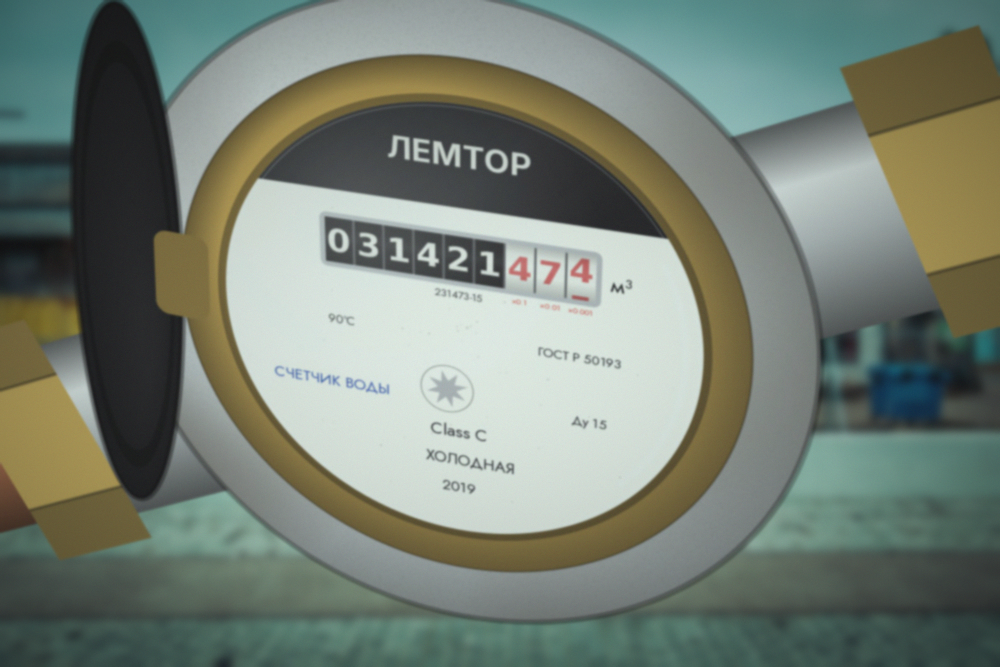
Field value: 31421.474 m³
